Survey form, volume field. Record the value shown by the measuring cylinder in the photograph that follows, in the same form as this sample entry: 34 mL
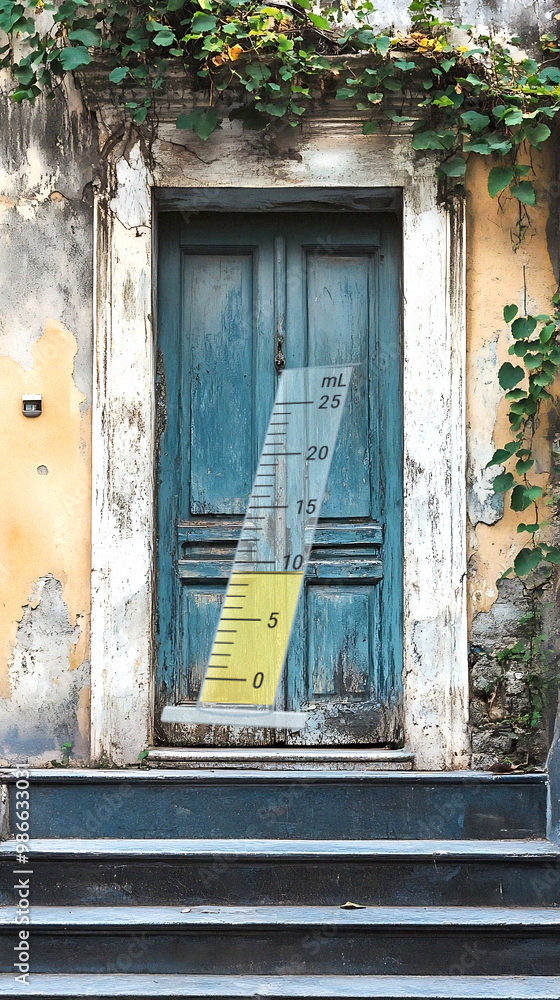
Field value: 9 mL
